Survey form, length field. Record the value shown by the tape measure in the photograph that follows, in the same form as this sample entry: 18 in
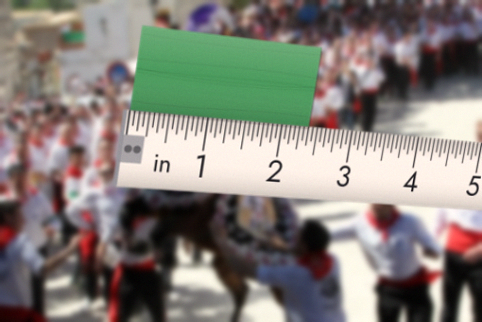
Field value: 2.375 in
